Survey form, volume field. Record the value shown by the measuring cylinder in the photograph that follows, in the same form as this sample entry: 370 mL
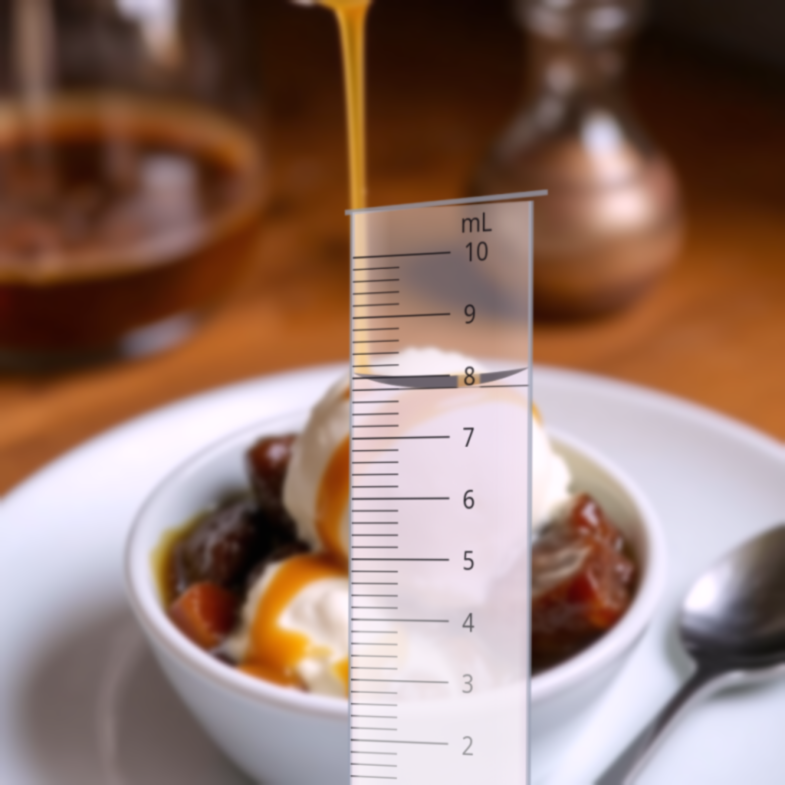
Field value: 7.8 mL
